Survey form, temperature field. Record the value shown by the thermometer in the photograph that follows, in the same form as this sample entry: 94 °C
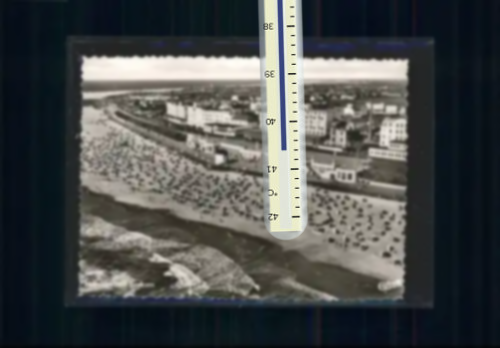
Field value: 40.6 °C
